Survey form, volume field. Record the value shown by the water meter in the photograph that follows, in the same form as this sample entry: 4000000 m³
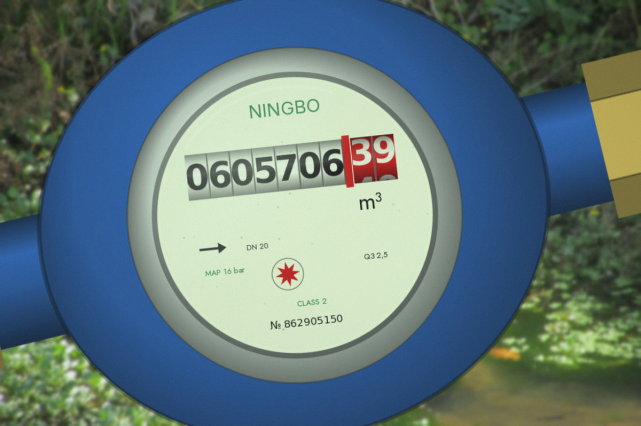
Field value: 605706.39 m³
